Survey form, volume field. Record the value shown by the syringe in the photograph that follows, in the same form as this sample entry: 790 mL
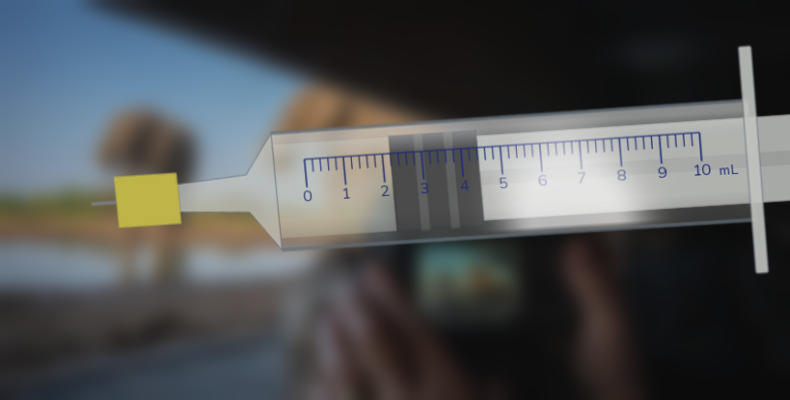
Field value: 2.2 mL
